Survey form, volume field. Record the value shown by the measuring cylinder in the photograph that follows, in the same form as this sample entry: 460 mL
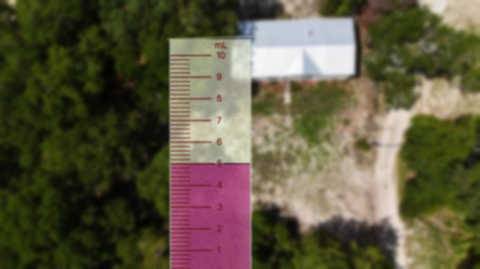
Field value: 5 mL
